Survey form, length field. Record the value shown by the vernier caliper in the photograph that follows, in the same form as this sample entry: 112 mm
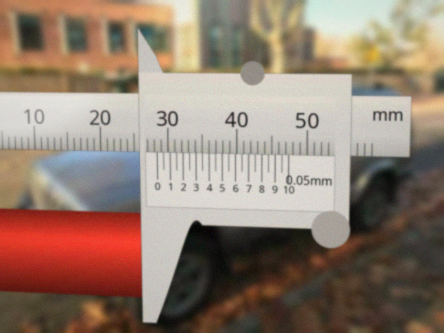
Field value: 28.4 mm
